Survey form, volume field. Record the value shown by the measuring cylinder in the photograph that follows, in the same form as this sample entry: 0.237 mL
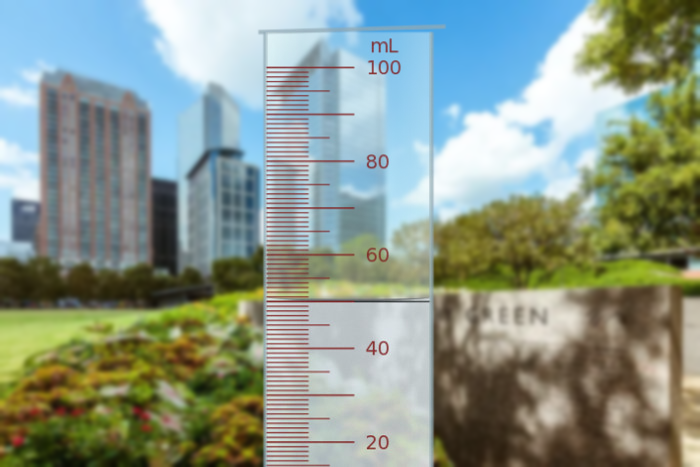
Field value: 50 mL
